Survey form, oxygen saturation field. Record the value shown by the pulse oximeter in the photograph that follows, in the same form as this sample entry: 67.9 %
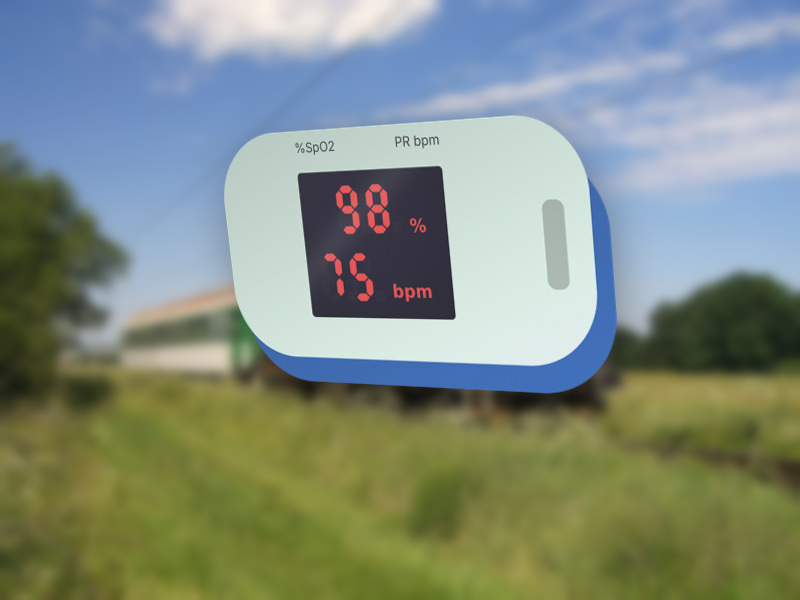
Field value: 98 %
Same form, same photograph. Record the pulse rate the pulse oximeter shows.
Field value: 75 bpm
